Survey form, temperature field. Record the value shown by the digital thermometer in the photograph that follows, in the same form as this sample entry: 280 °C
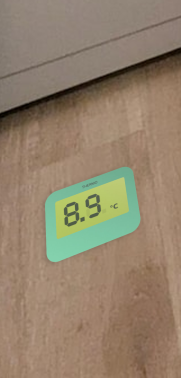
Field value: 8.9 °C
